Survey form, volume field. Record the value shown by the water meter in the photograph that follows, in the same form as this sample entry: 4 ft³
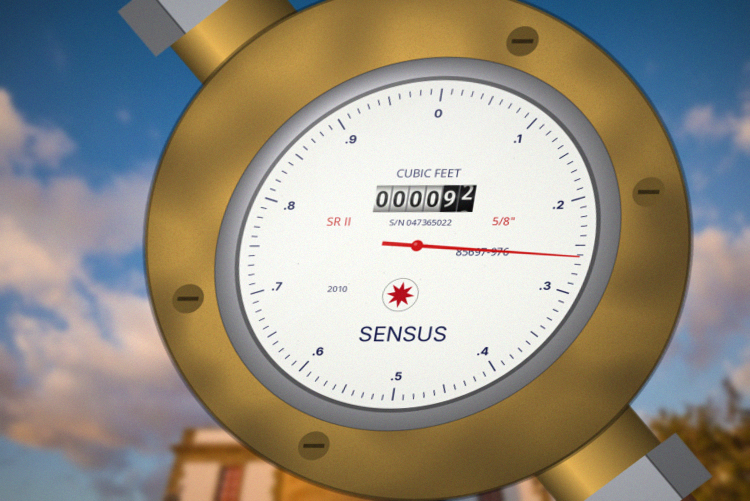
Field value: 92.26 ft³
